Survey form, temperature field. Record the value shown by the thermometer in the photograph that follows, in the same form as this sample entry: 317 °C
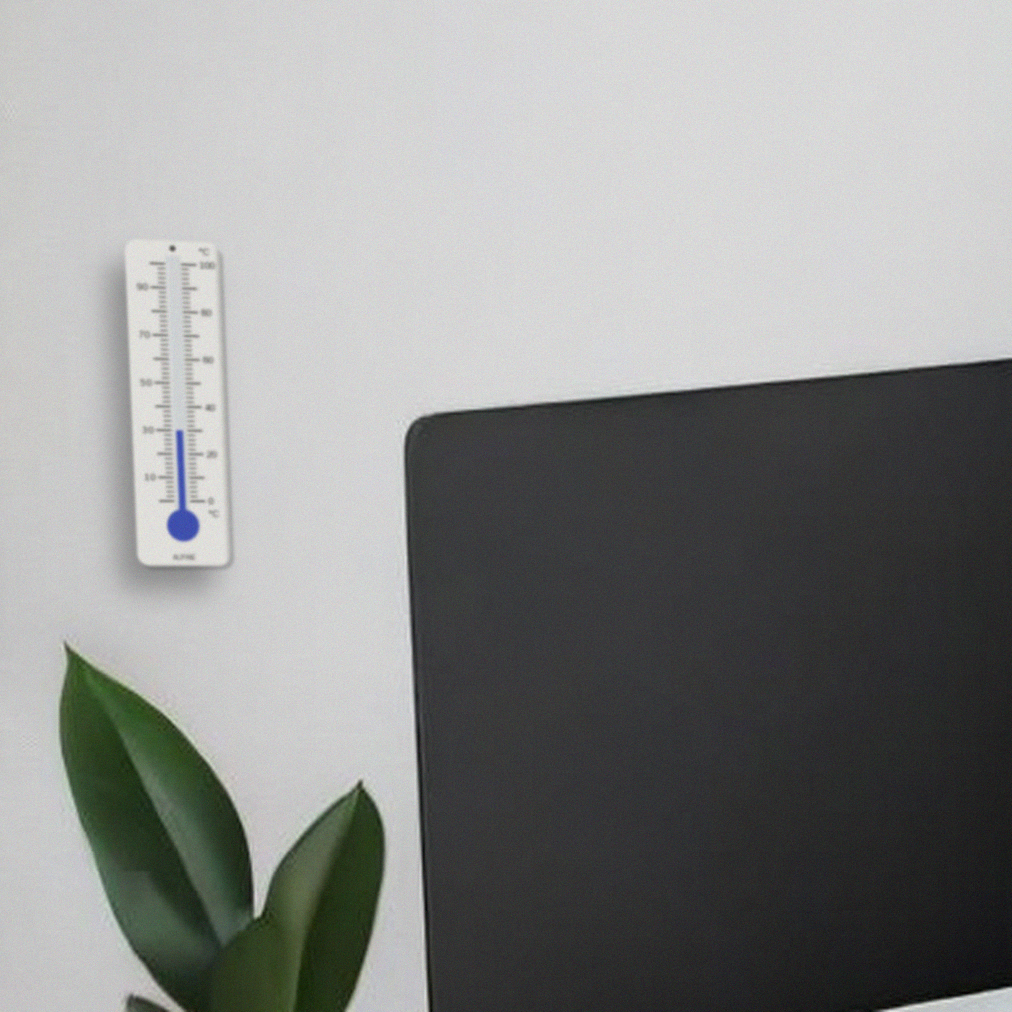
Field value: 30 °C
